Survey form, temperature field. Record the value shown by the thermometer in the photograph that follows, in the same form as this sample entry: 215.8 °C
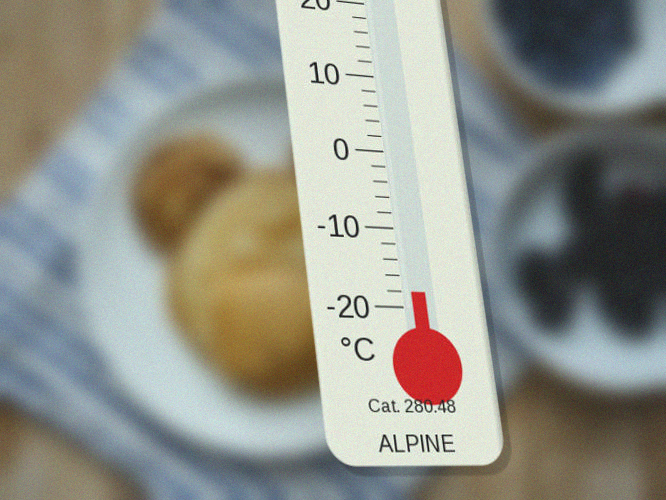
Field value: -18 °C
